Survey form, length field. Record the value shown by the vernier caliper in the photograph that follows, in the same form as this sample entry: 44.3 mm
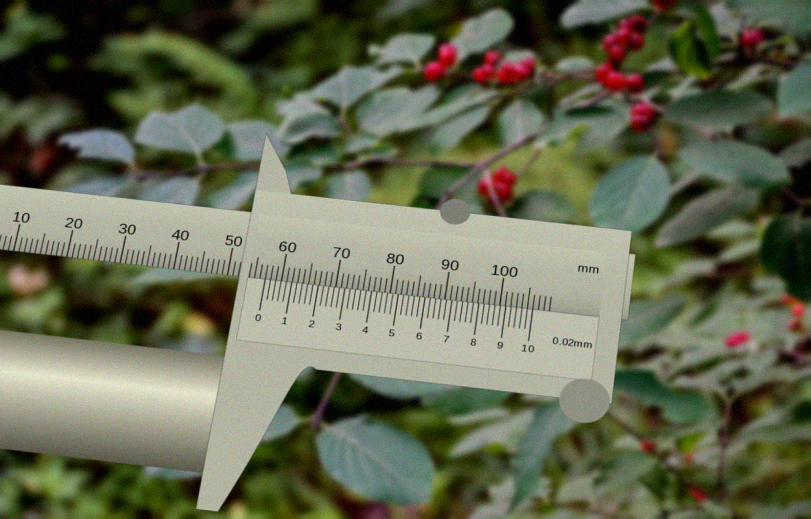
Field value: 57.0 mm
